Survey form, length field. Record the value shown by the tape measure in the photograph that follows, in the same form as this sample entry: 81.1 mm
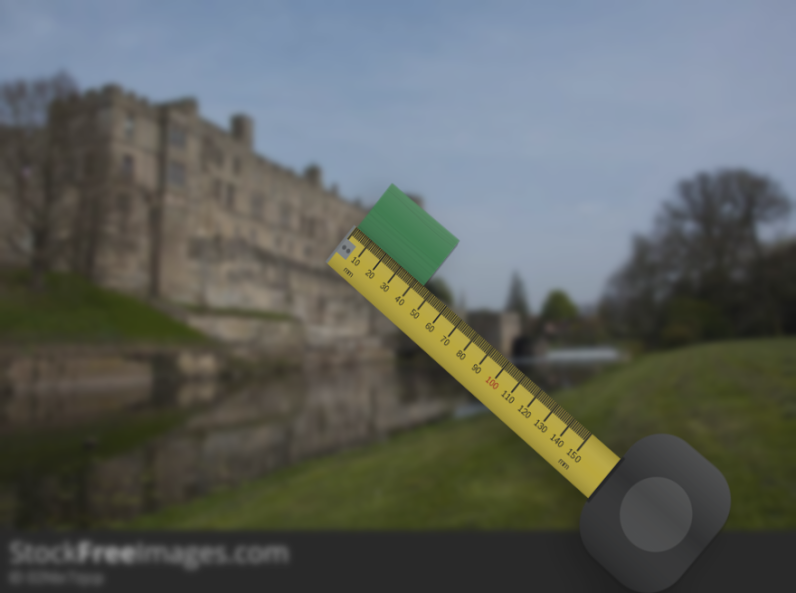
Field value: 45 mm
